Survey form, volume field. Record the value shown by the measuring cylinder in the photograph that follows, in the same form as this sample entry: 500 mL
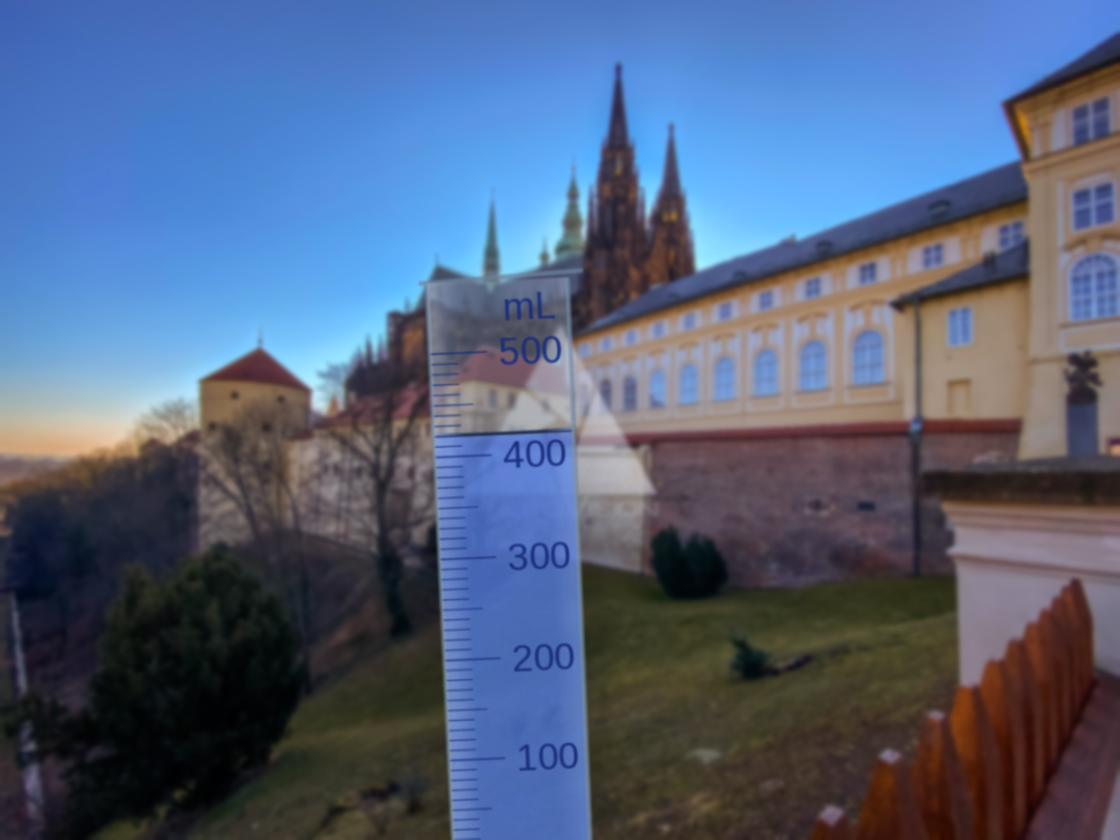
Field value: 420 mL
